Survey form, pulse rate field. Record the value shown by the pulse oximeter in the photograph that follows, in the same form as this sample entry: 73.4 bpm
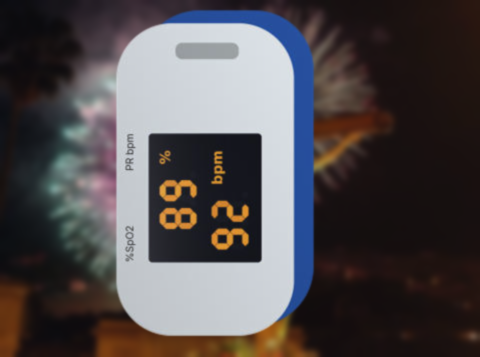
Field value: 92 bpm
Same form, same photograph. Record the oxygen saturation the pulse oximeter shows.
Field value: 89 %
